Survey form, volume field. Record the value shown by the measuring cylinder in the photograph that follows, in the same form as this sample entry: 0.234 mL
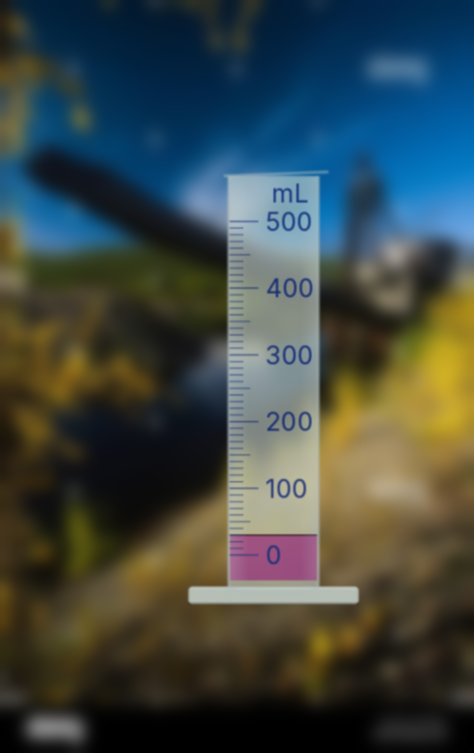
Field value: 30 mL
